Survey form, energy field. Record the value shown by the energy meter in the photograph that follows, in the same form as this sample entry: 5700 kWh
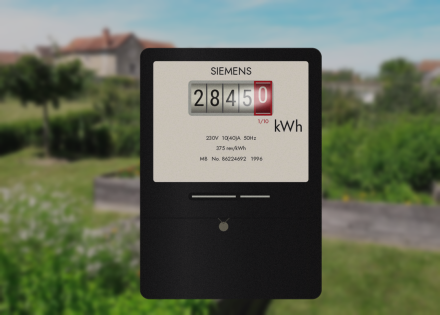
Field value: 2845.0 kWh
